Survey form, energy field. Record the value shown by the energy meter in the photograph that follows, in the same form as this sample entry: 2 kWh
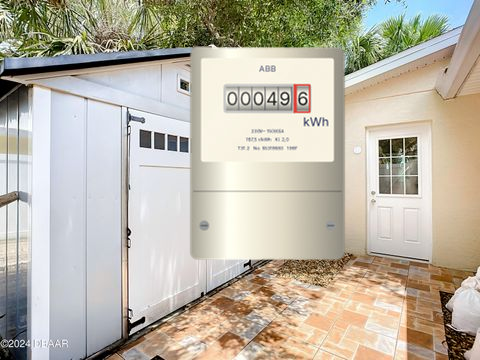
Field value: 49.6 kWh
